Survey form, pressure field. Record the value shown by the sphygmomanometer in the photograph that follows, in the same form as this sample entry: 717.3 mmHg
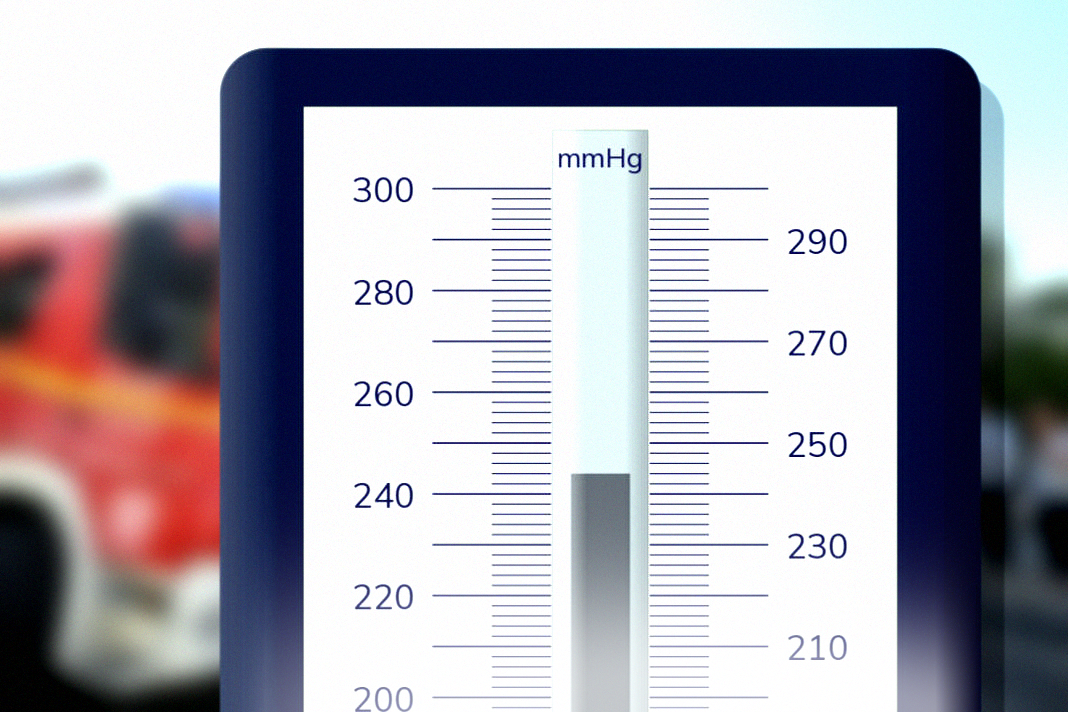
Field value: 244 mmHg
